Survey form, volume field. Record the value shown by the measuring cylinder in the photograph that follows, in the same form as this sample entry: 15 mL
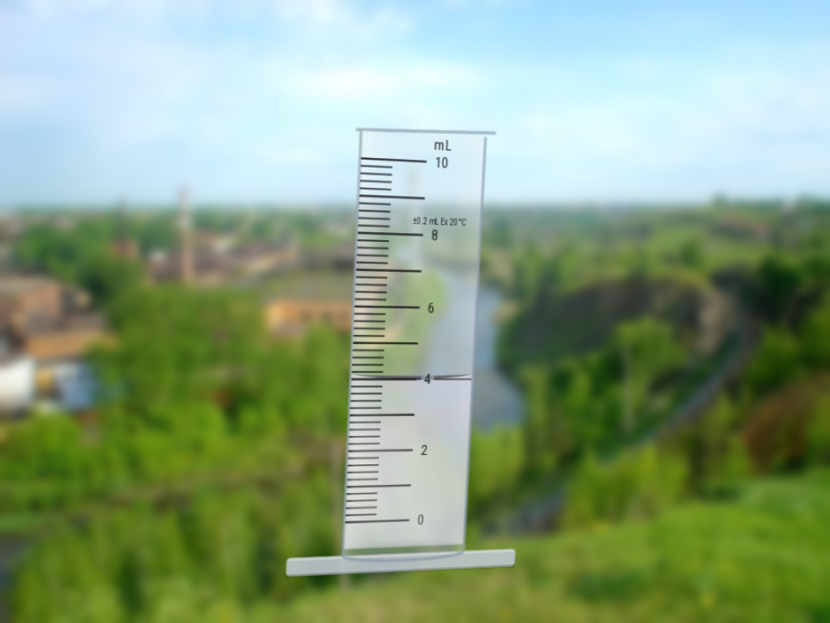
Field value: 4 mL
